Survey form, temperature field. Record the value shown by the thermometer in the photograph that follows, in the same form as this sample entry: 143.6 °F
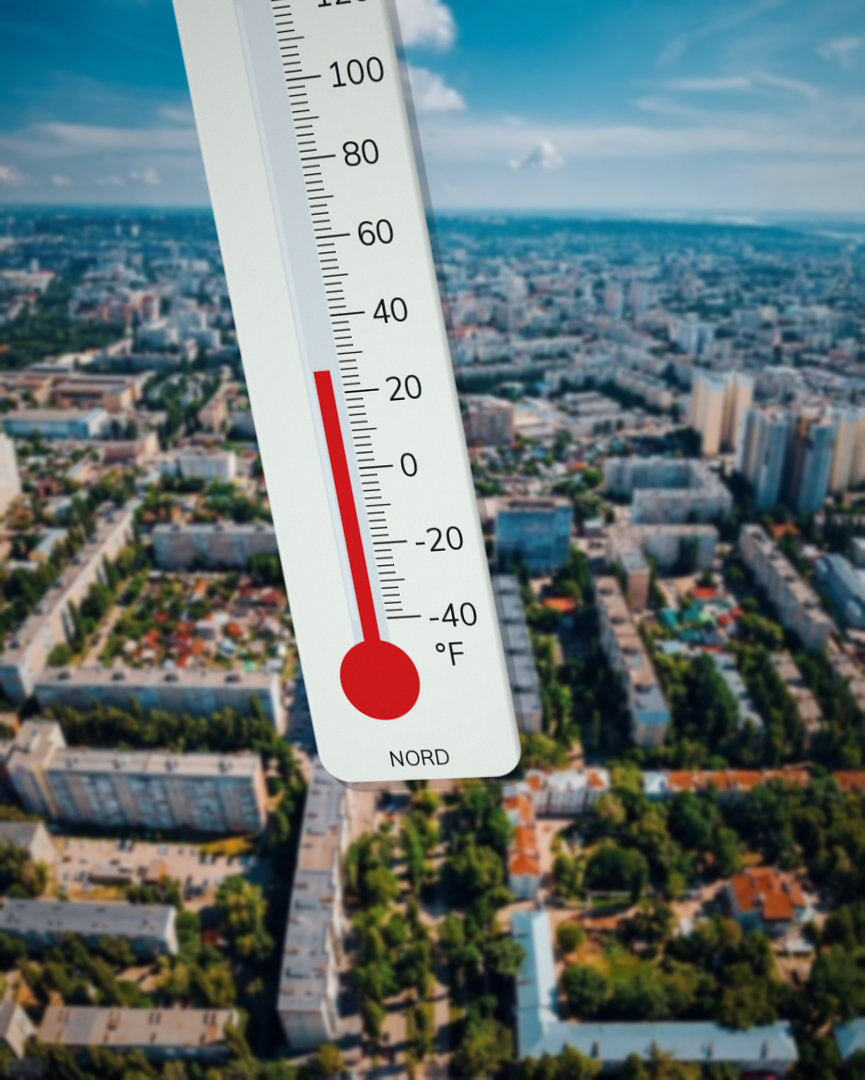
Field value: 26 °F
